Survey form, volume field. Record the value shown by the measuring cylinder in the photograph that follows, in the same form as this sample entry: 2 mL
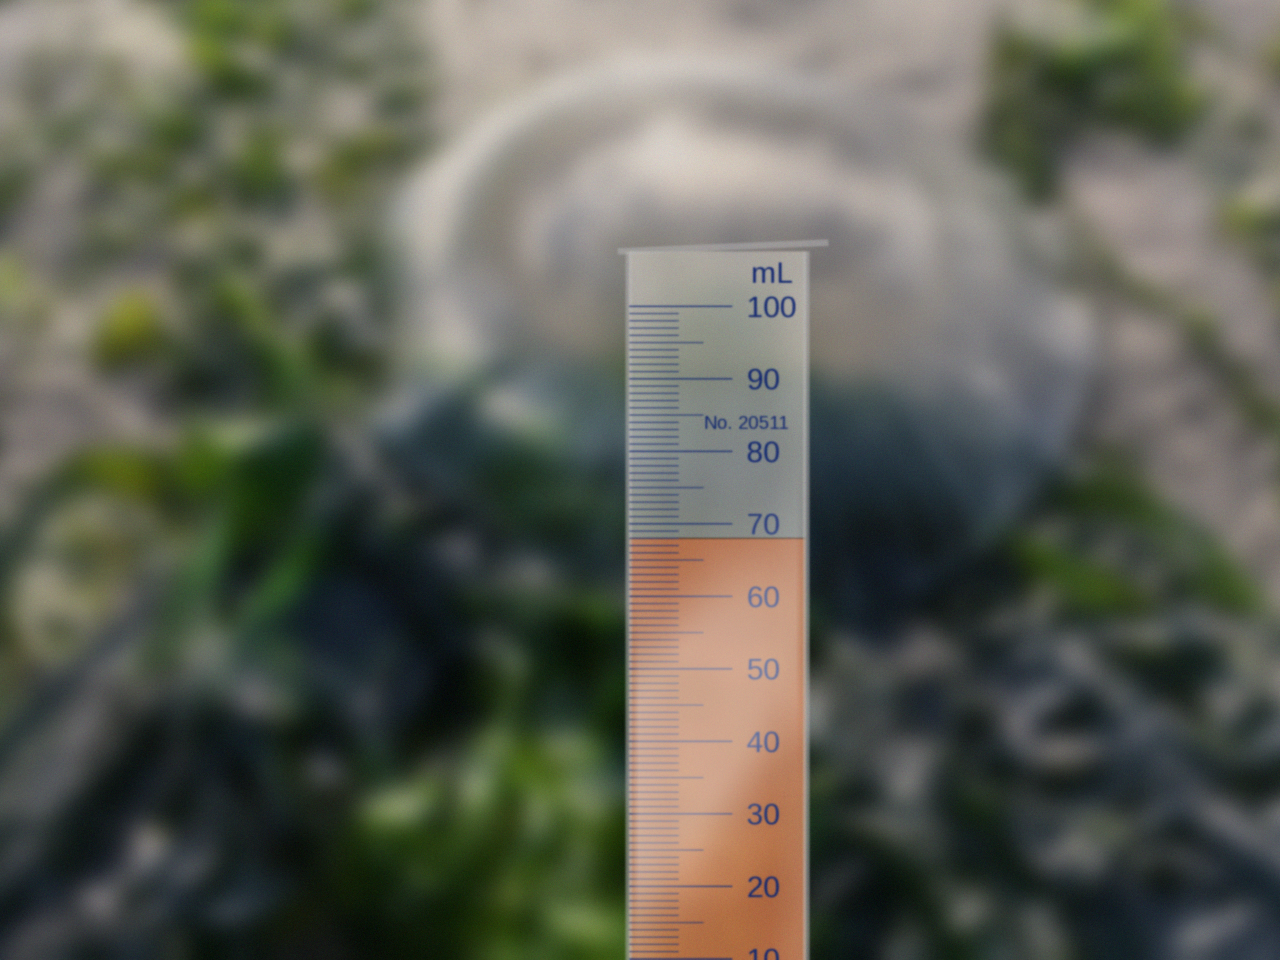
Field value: 68 mL
